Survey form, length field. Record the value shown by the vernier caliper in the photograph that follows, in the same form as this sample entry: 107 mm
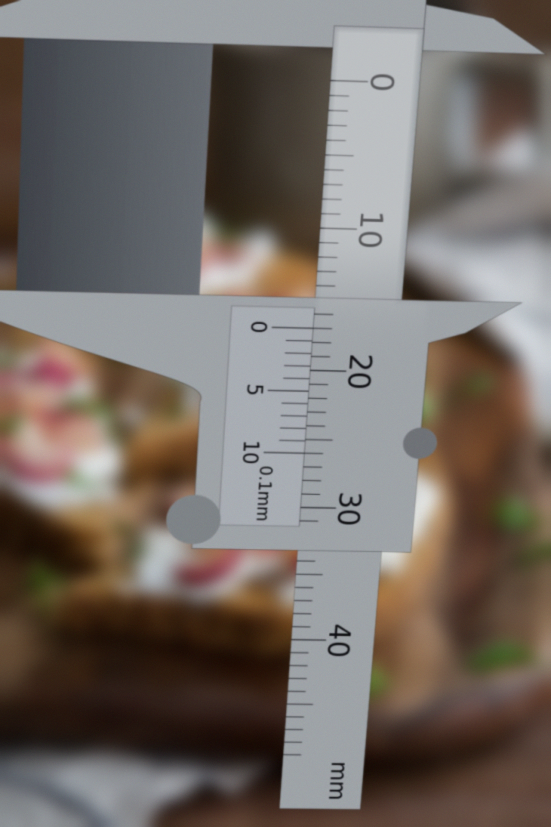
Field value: 17.0 mm
